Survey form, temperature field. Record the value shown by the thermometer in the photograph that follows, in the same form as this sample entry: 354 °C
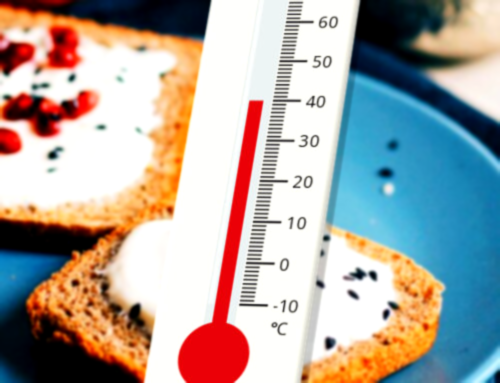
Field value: 40 °C
